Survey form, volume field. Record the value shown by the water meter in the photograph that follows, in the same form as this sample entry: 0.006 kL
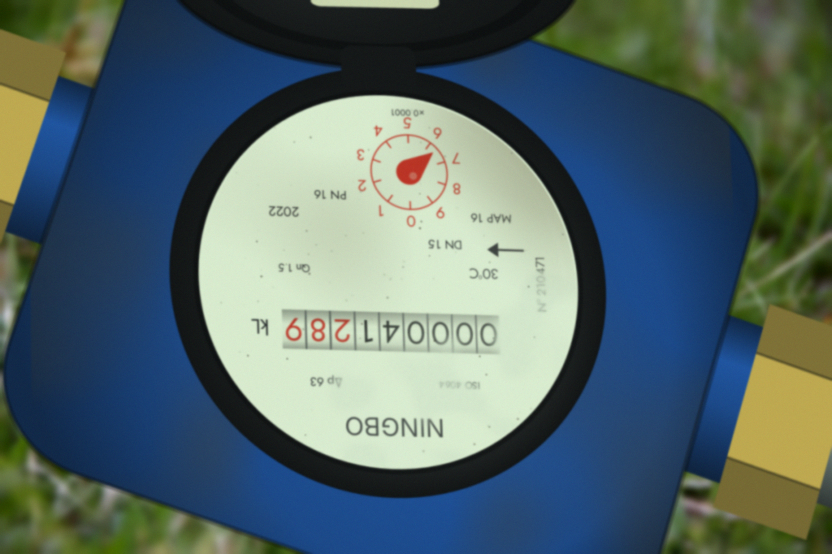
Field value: 41.2896 kL
